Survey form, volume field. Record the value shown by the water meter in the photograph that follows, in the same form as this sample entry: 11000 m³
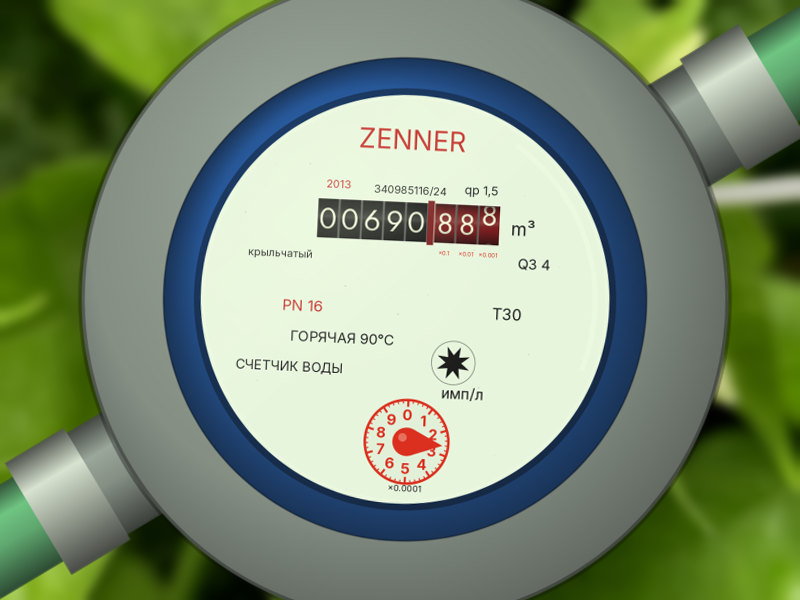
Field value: 690.8882 m³
